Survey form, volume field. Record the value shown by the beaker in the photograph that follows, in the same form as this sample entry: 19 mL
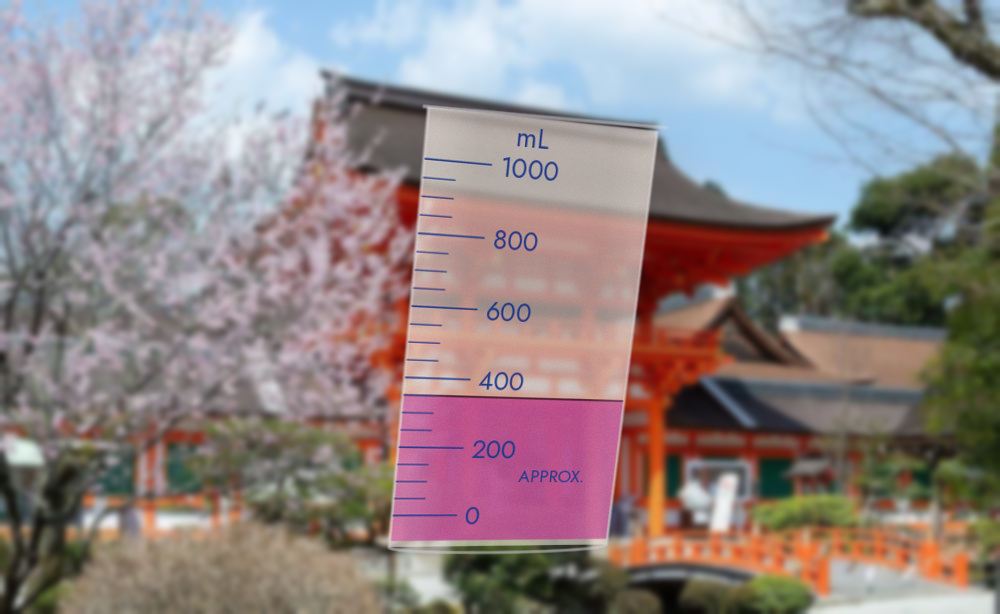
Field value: 350 mL
